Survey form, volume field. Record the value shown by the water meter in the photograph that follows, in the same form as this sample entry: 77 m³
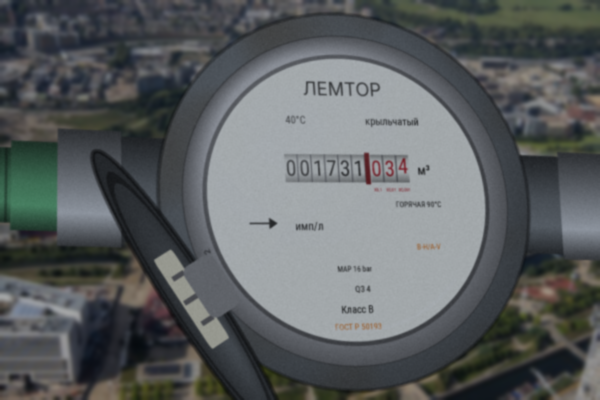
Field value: 1731.034 m³
